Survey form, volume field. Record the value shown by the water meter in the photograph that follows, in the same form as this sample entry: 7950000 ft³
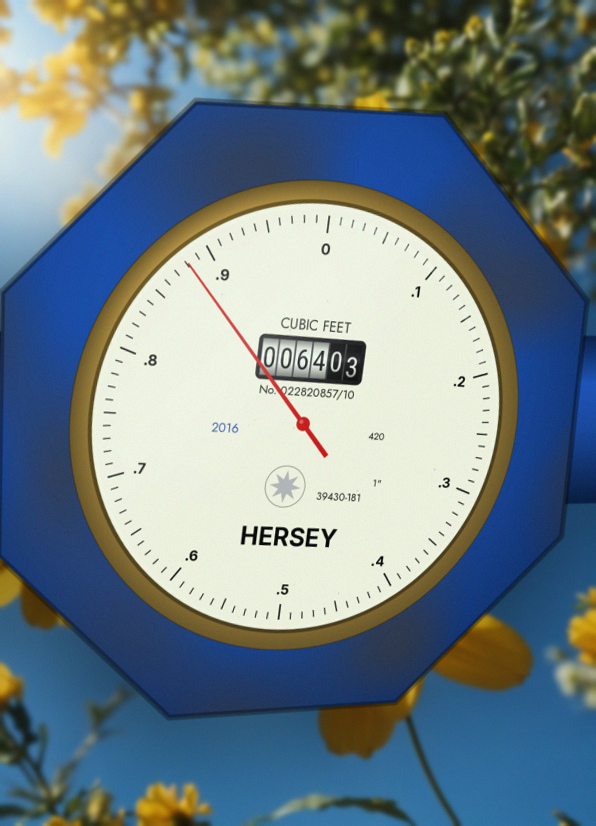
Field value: 6402.88 ft³
